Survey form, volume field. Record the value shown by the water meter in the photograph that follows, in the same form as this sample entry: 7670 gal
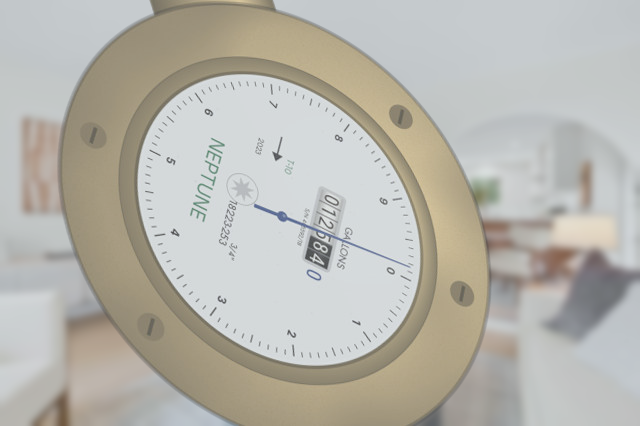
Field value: 125839.8 gal
